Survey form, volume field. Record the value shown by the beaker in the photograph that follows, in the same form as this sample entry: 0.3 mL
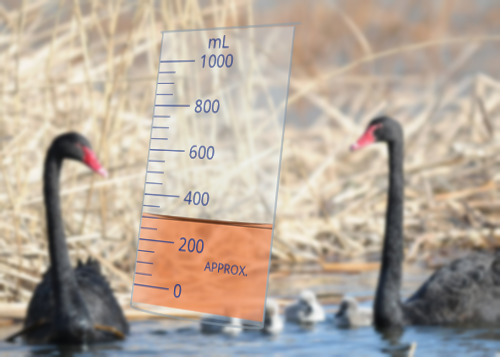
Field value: 300 mL
